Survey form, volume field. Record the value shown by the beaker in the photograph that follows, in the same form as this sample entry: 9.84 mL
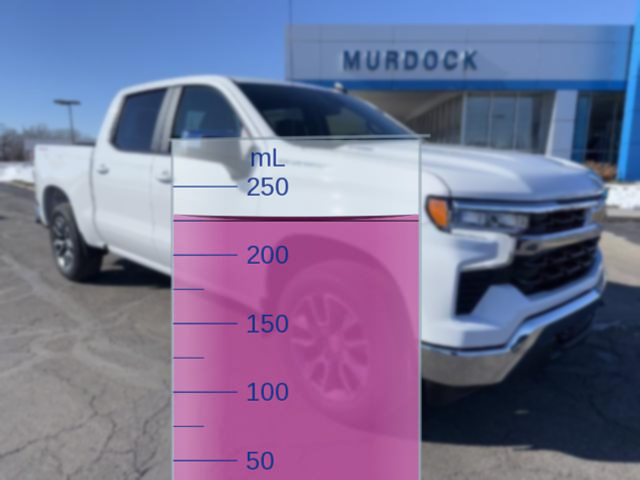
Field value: 225 mL
